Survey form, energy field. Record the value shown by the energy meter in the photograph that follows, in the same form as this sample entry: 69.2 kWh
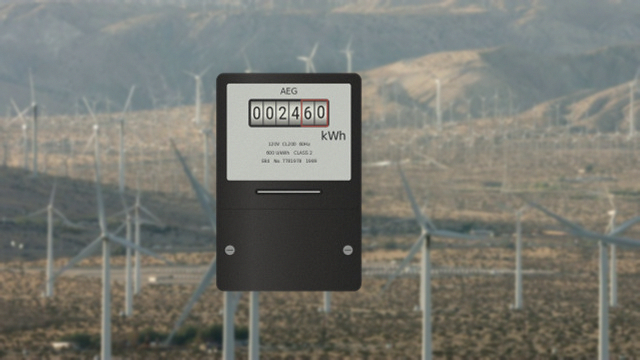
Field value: 24.60 kWh
